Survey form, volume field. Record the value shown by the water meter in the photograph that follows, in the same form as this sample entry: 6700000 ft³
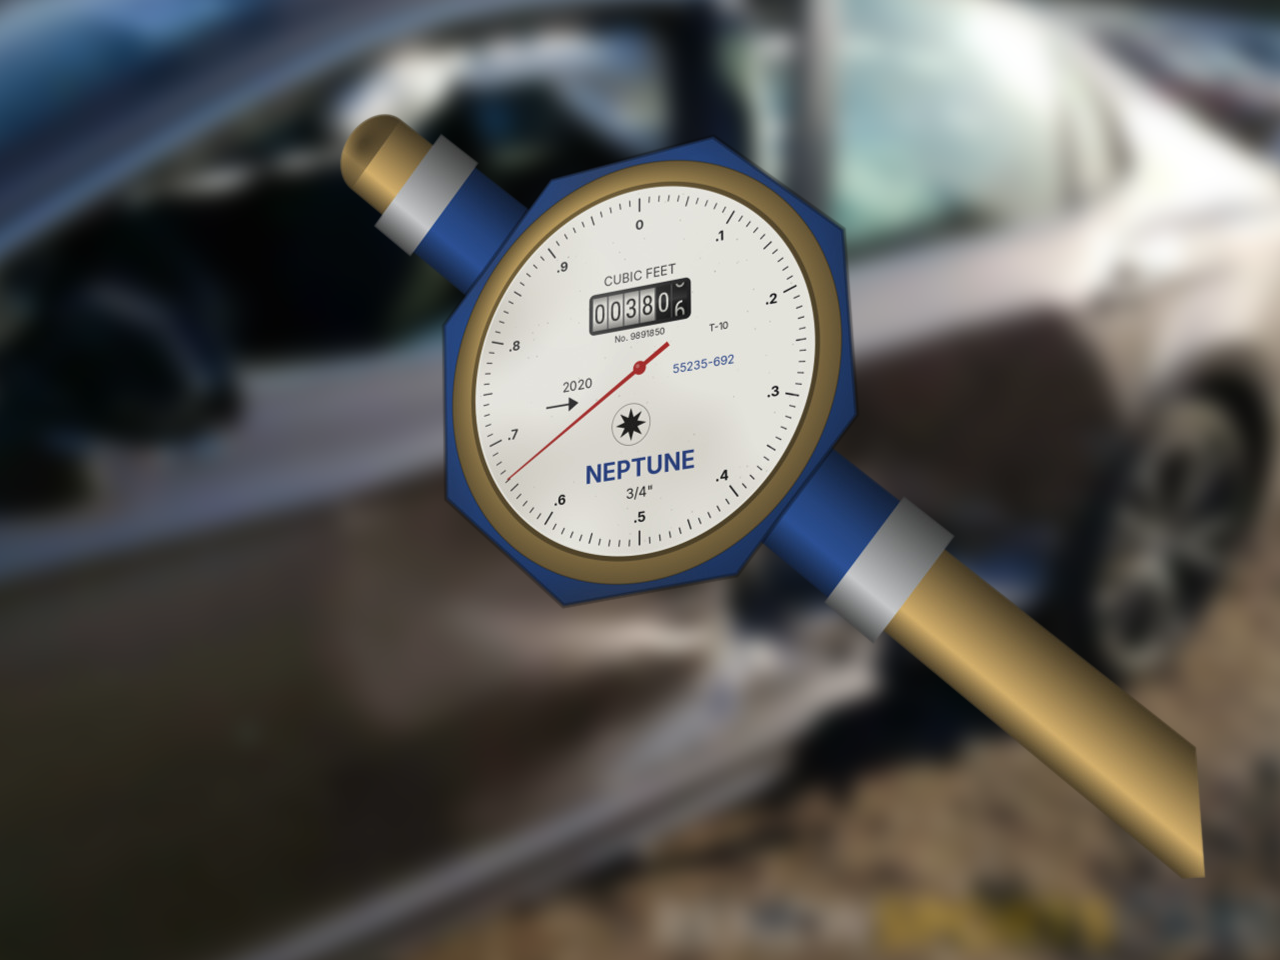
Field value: 3805.66 ft³
